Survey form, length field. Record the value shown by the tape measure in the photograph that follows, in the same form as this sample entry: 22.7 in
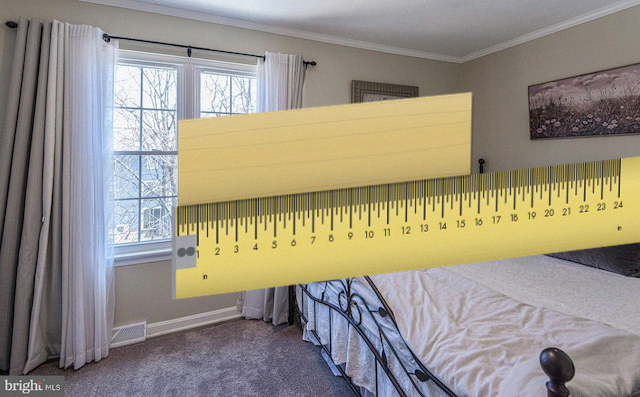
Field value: 15.5 in
